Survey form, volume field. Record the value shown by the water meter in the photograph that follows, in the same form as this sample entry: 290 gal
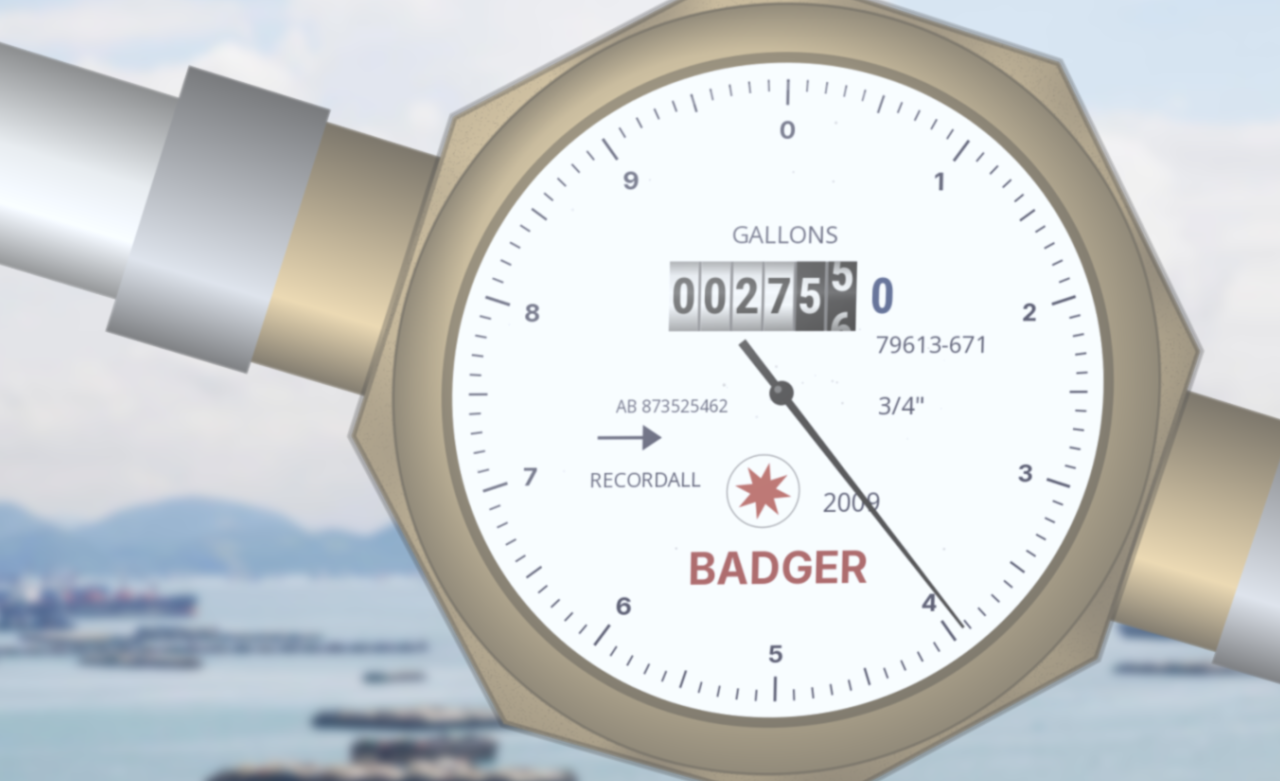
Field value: 27553.9 gal
